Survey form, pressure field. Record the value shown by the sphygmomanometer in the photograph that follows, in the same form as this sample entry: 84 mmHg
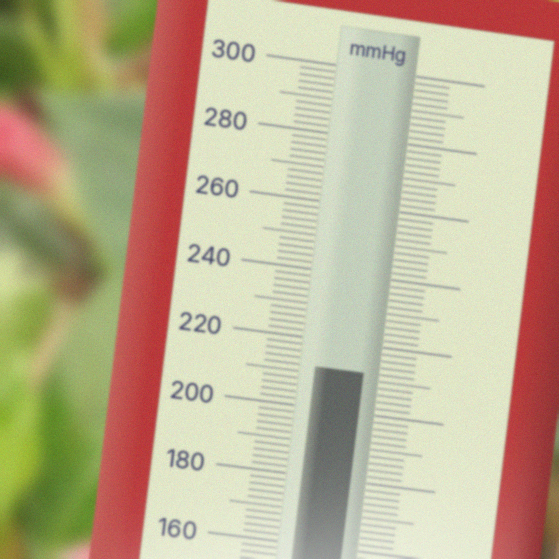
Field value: 212 mmHg
